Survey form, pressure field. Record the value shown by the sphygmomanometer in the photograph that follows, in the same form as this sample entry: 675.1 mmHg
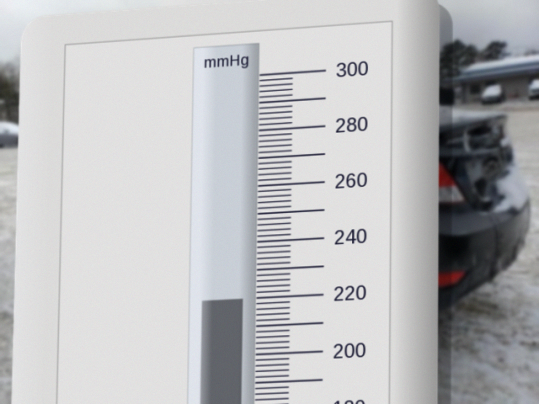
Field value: 220 mmHg
